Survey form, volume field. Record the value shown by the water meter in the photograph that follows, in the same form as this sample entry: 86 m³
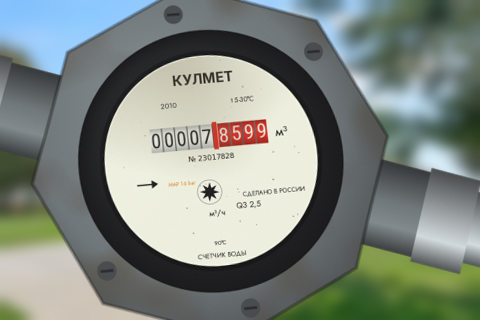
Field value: 7.8599 m³
